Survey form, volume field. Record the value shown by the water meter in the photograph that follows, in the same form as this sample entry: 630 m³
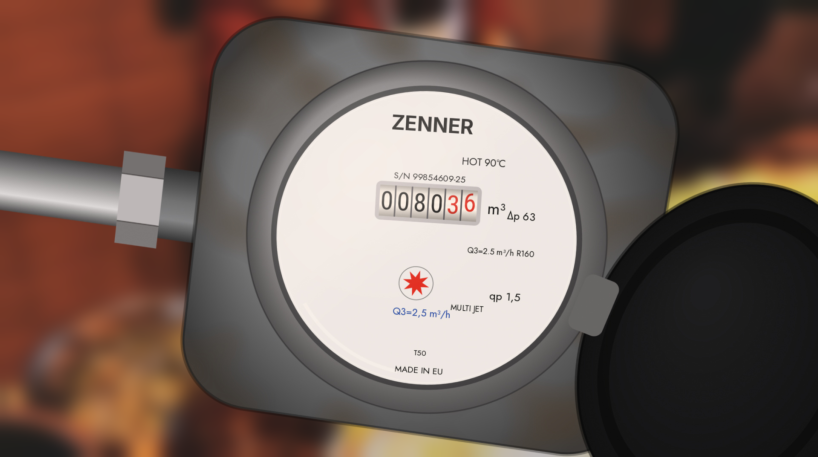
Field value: 80.36 m³
